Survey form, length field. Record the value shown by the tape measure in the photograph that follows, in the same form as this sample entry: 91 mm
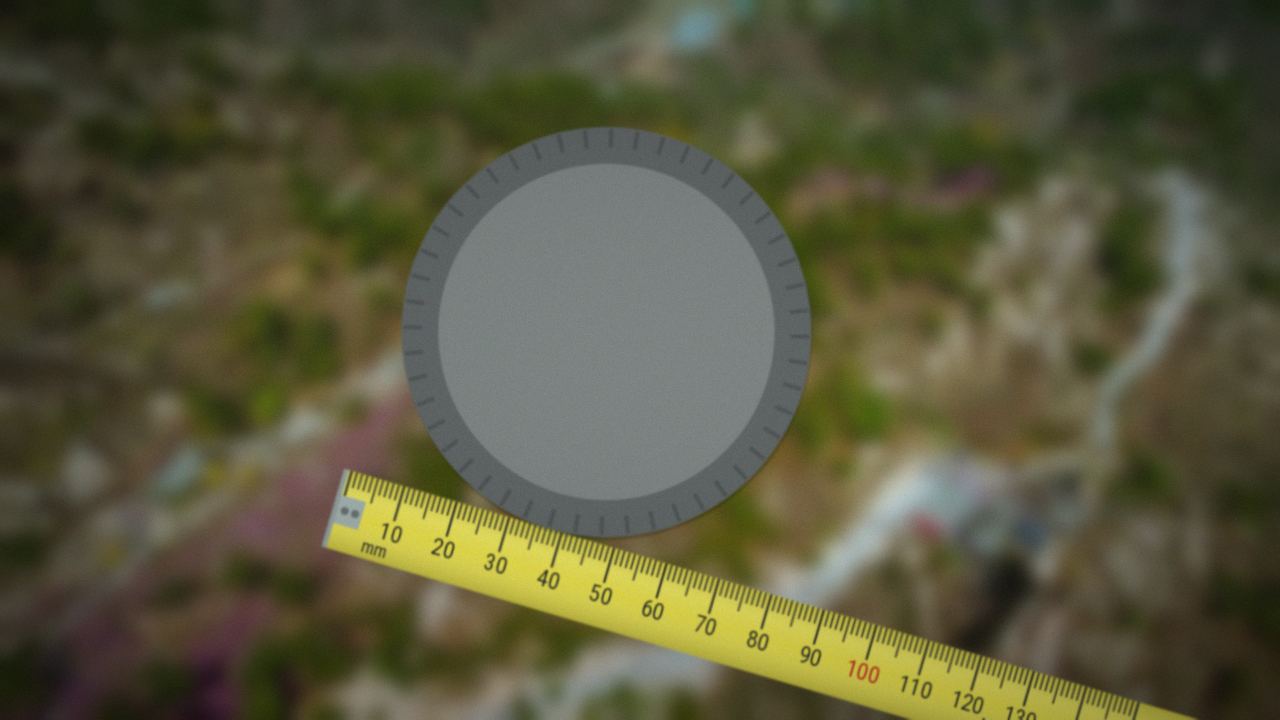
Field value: 75 mm
